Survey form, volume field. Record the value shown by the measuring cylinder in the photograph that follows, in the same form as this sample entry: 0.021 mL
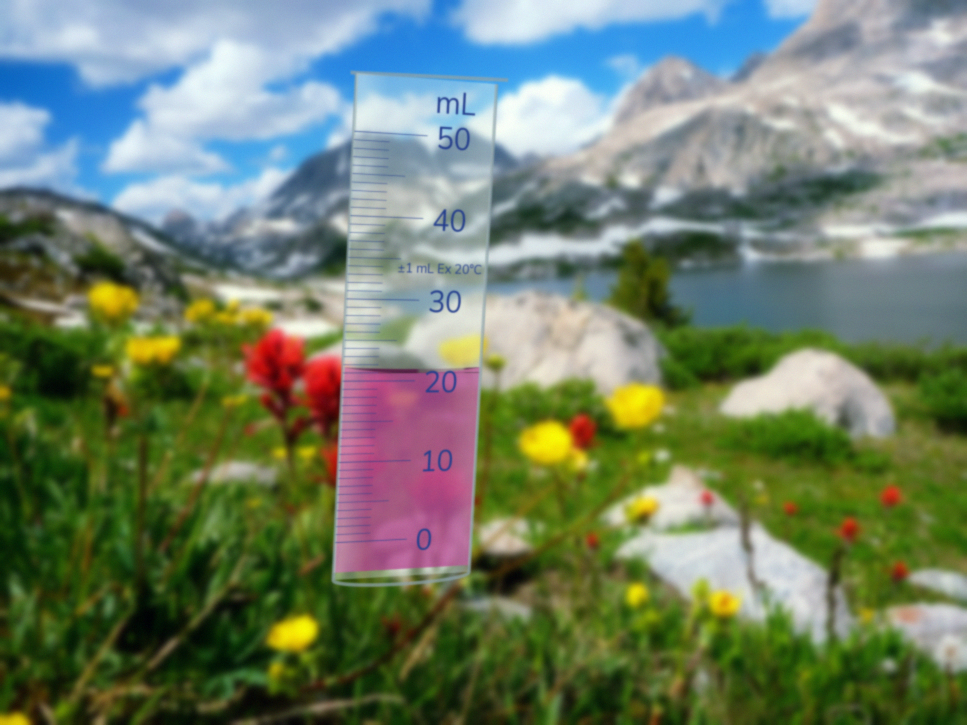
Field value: 21 mL
